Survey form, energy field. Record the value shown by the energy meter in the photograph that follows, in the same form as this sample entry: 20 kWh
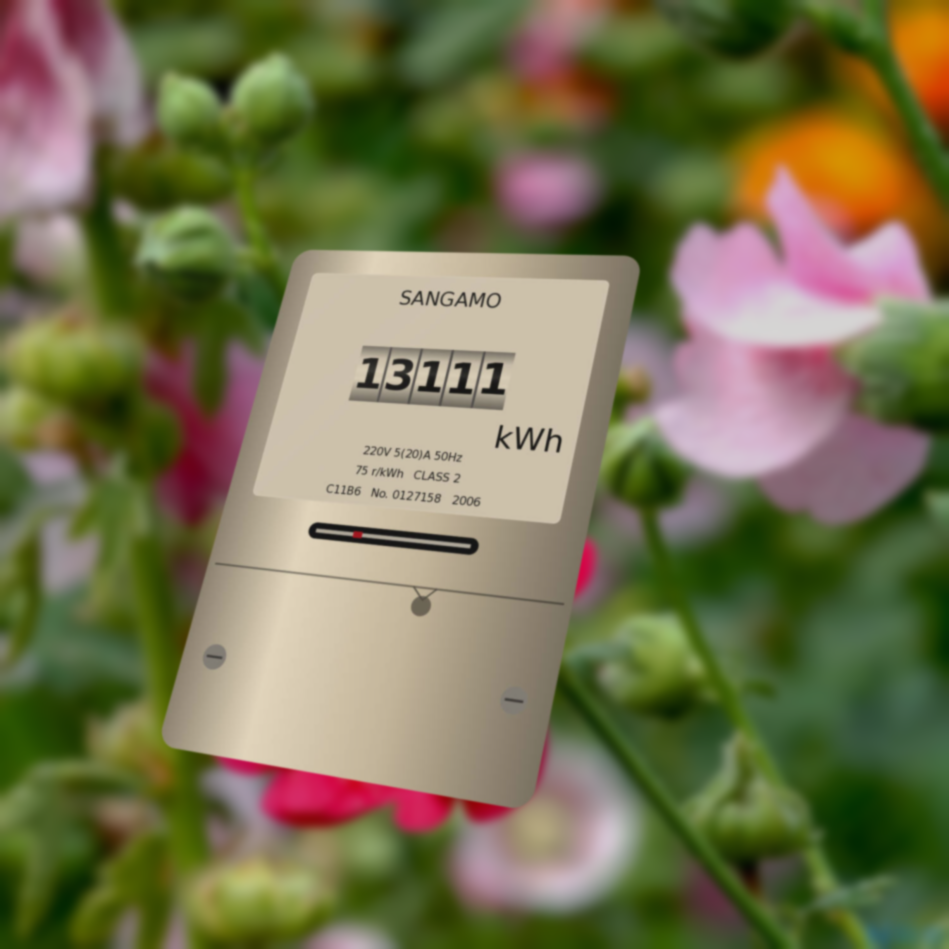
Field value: 13111 kWh
